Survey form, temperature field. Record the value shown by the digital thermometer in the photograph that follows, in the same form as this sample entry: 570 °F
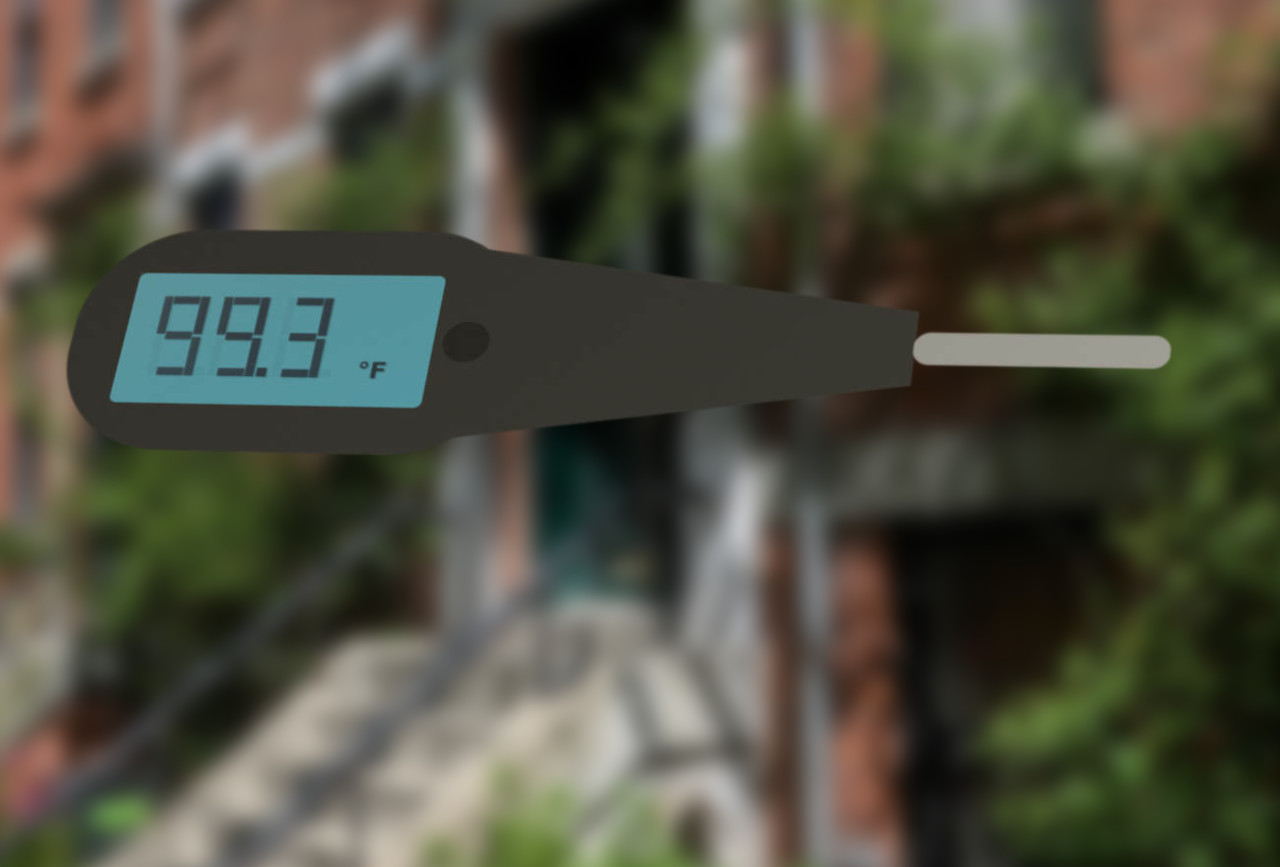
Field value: 99.3 °F
